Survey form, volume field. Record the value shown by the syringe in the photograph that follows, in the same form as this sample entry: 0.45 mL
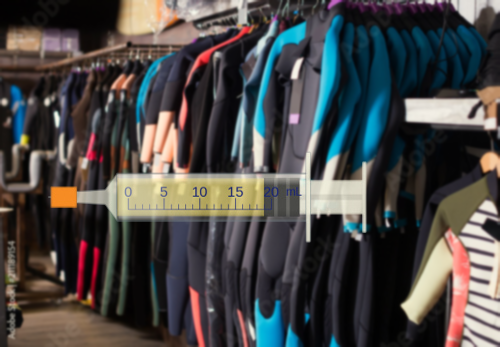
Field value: 19 mL
